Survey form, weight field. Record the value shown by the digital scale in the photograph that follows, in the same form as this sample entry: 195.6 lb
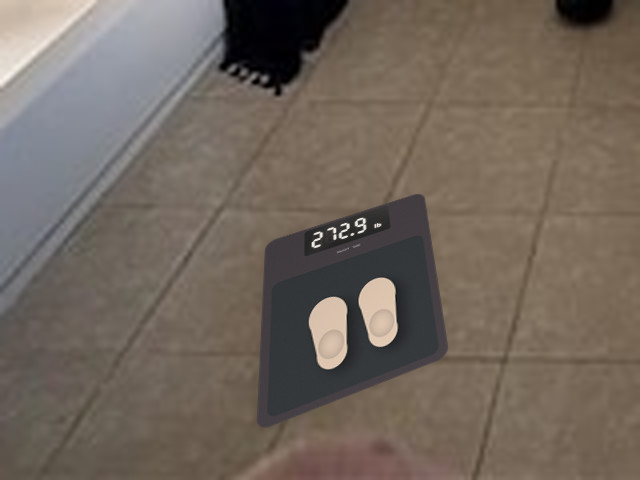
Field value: 272.9 lb
